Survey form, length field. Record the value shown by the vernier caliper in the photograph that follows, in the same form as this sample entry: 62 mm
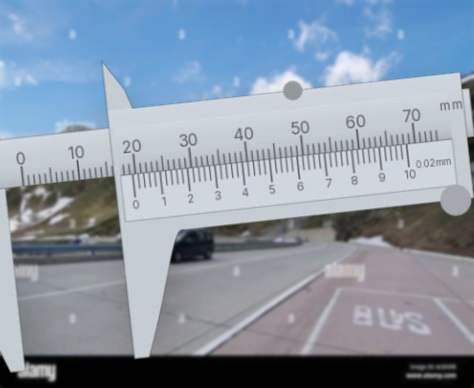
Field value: 19.5 mm
